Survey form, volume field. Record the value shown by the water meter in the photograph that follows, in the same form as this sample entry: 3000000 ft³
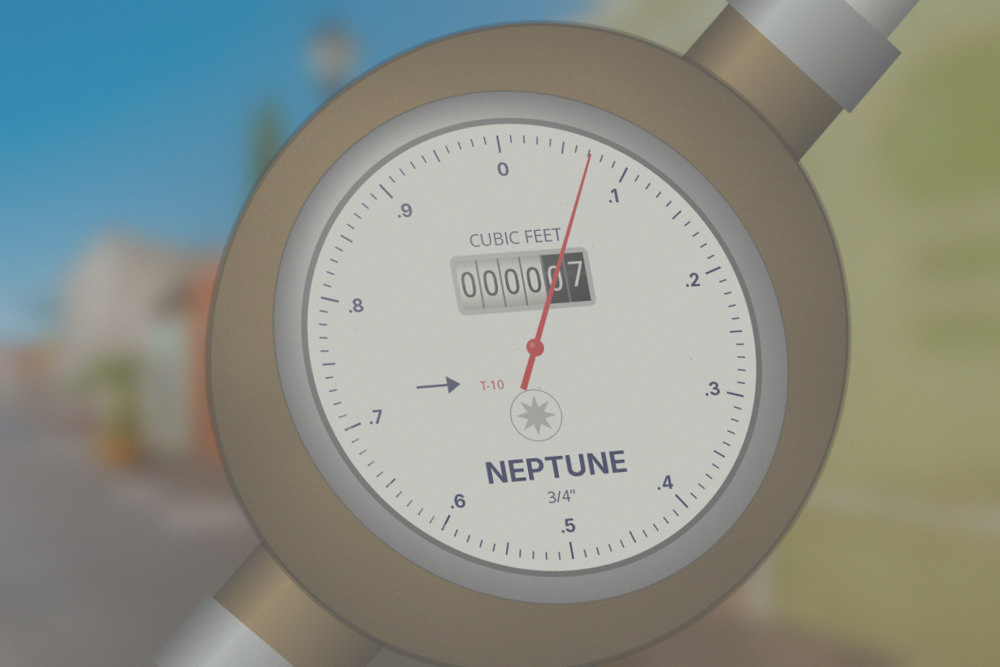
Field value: 7.07 ft³
